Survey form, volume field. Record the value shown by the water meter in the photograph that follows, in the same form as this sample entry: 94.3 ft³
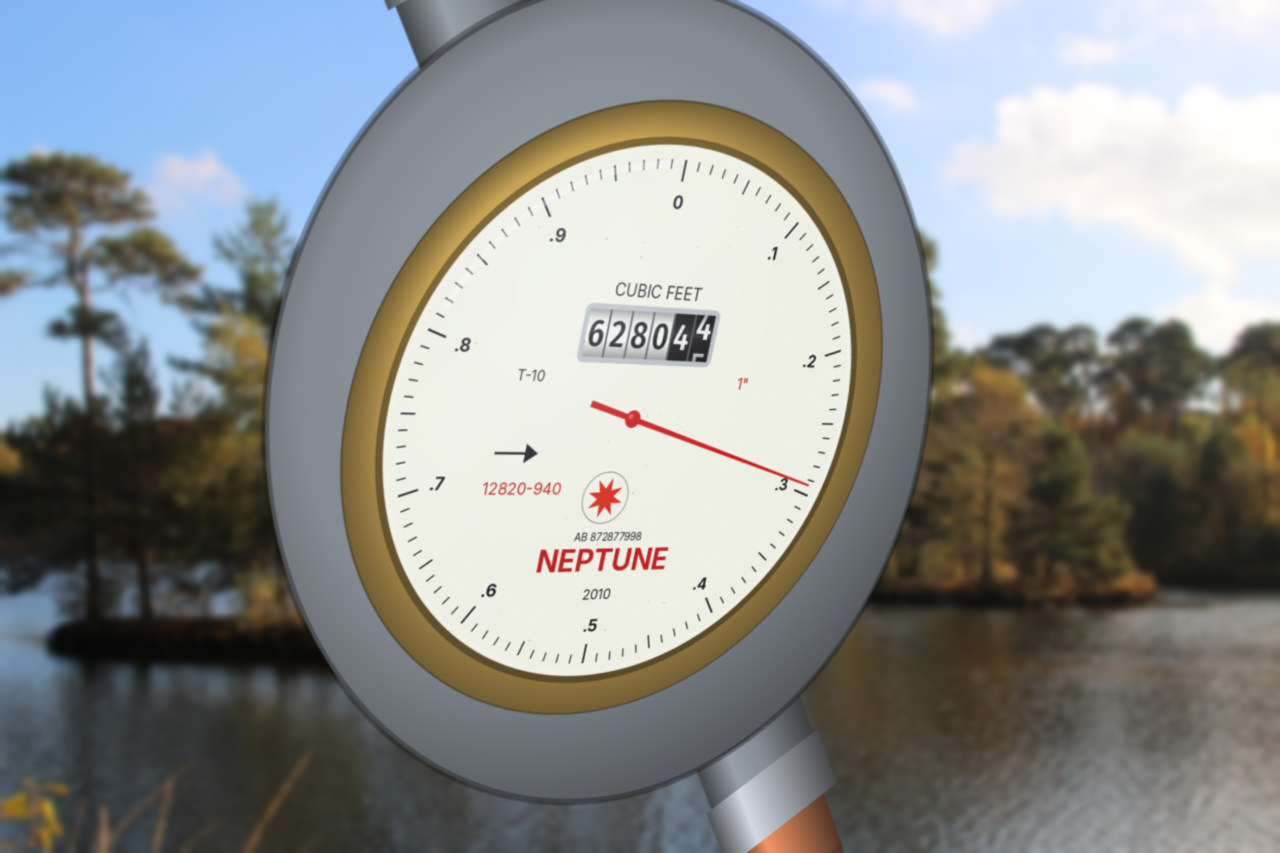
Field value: 628044.29 ft³
